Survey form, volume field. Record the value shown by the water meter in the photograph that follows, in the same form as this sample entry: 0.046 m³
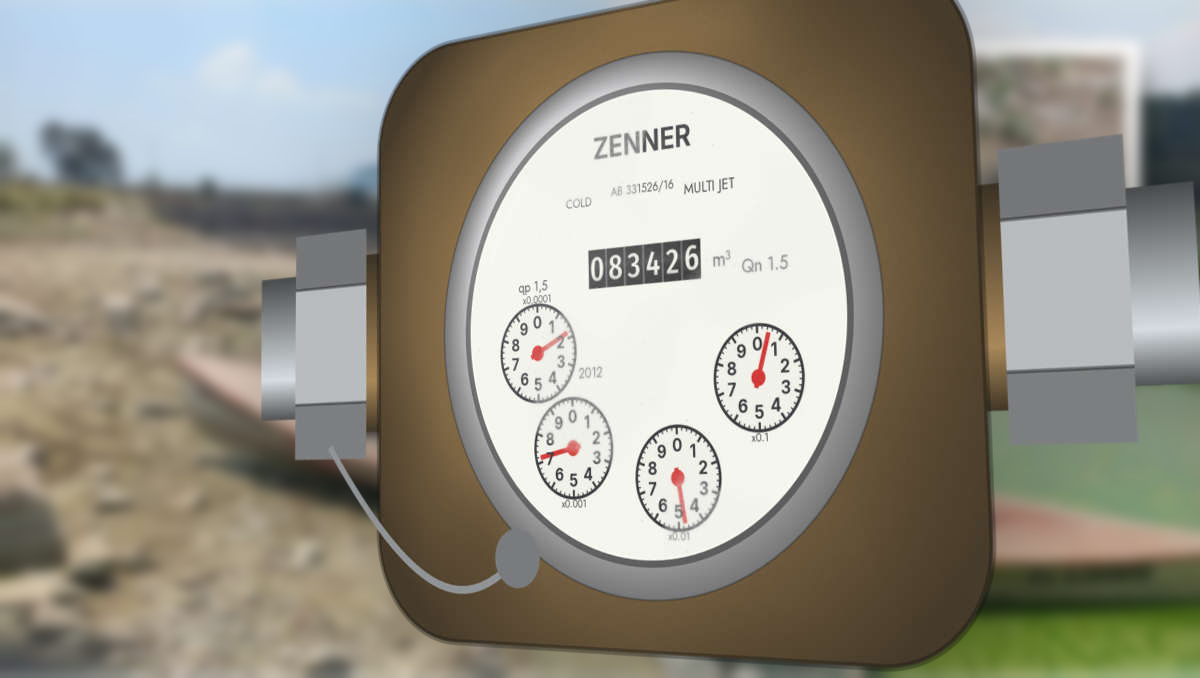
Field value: 83426.0471 m³
